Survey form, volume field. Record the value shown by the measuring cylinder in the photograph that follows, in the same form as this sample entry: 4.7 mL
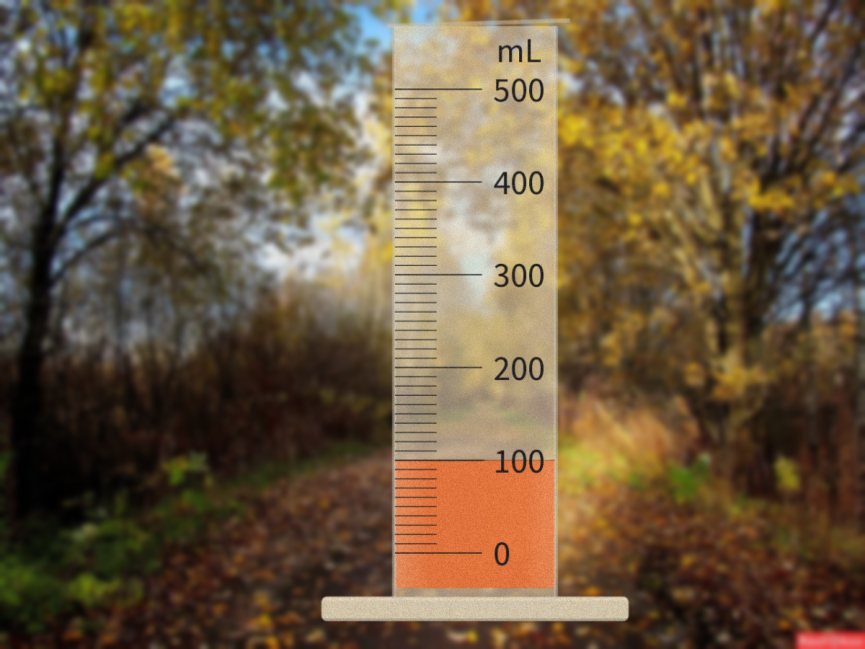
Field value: 100 mL
